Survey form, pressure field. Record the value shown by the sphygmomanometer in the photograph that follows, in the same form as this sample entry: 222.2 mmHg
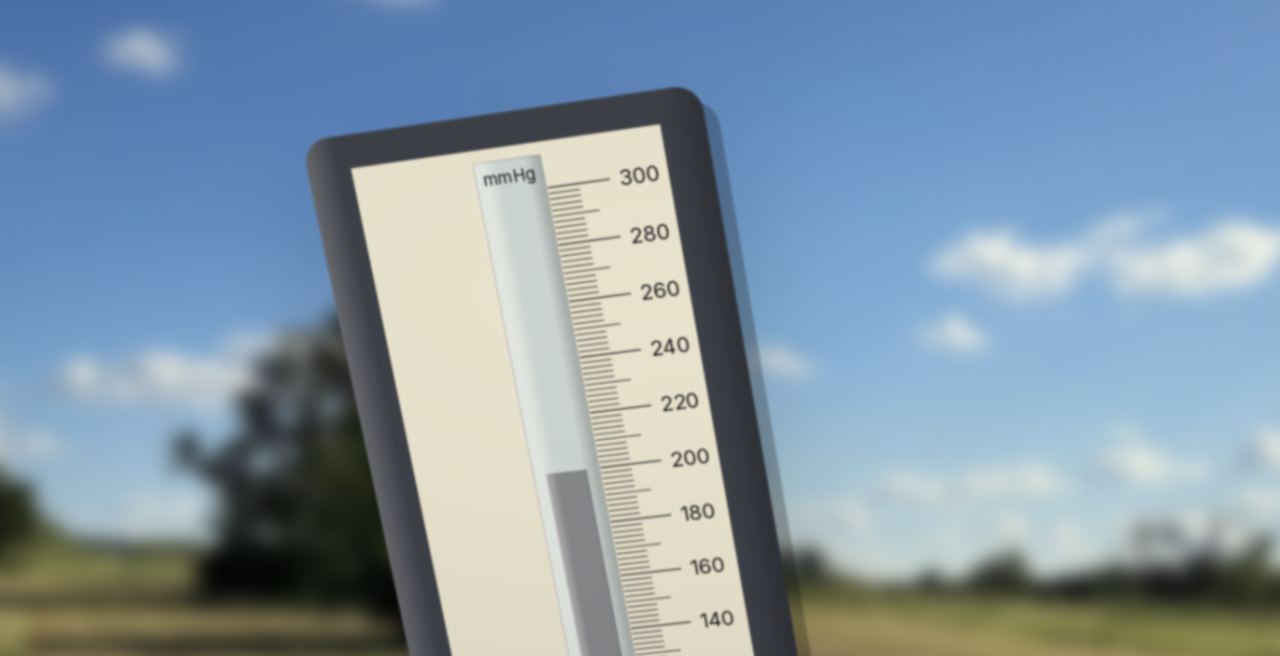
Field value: 200 mmHg
